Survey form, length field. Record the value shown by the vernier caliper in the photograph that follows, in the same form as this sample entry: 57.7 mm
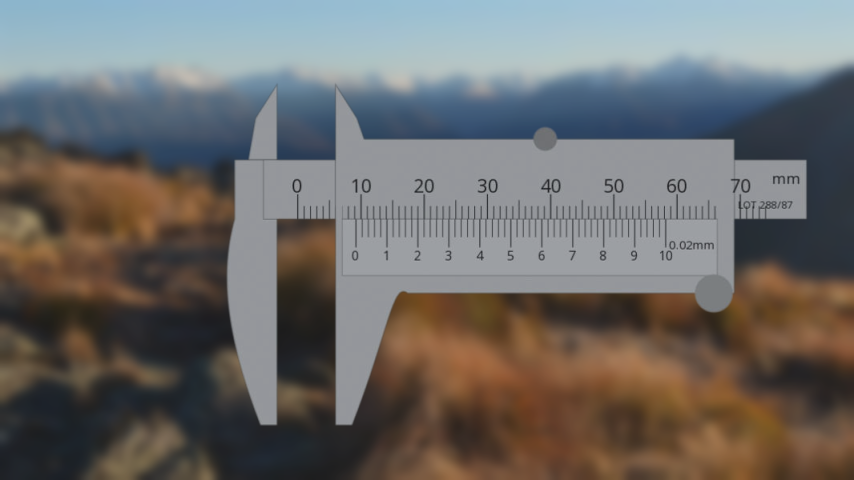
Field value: 9.2 mm
